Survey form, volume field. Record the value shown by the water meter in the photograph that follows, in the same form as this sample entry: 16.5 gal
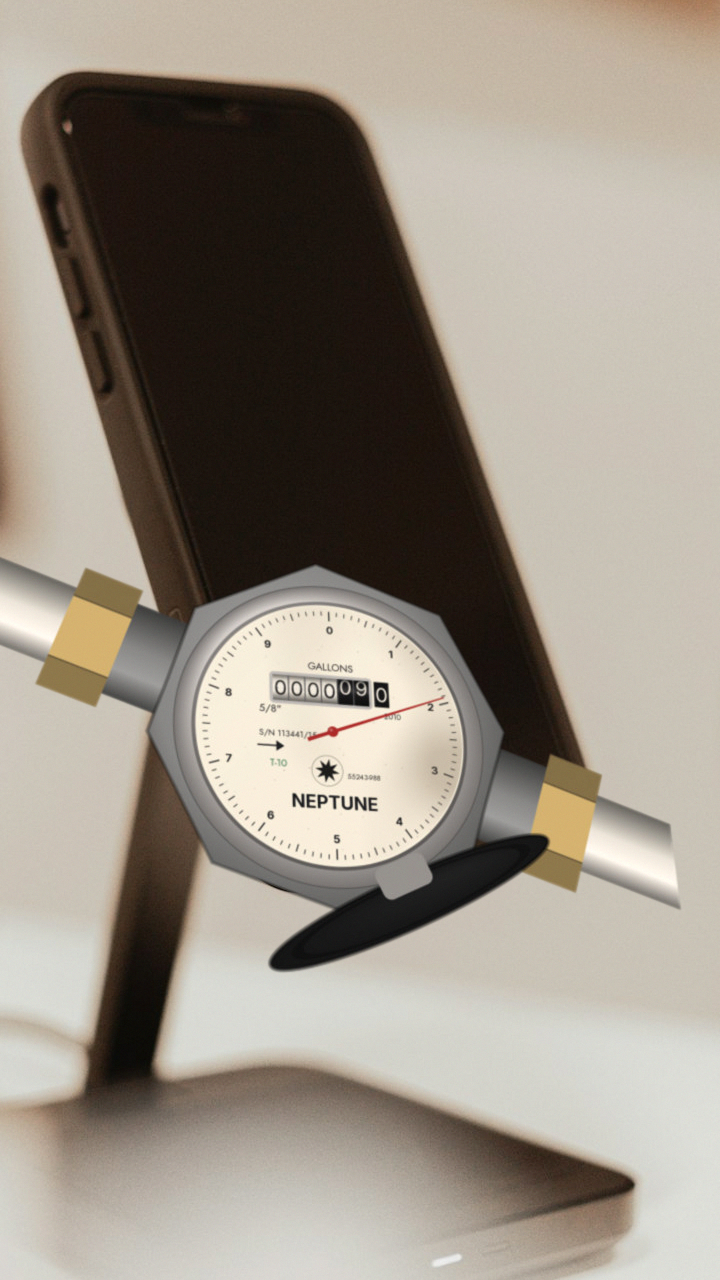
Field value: 91.9 gal
